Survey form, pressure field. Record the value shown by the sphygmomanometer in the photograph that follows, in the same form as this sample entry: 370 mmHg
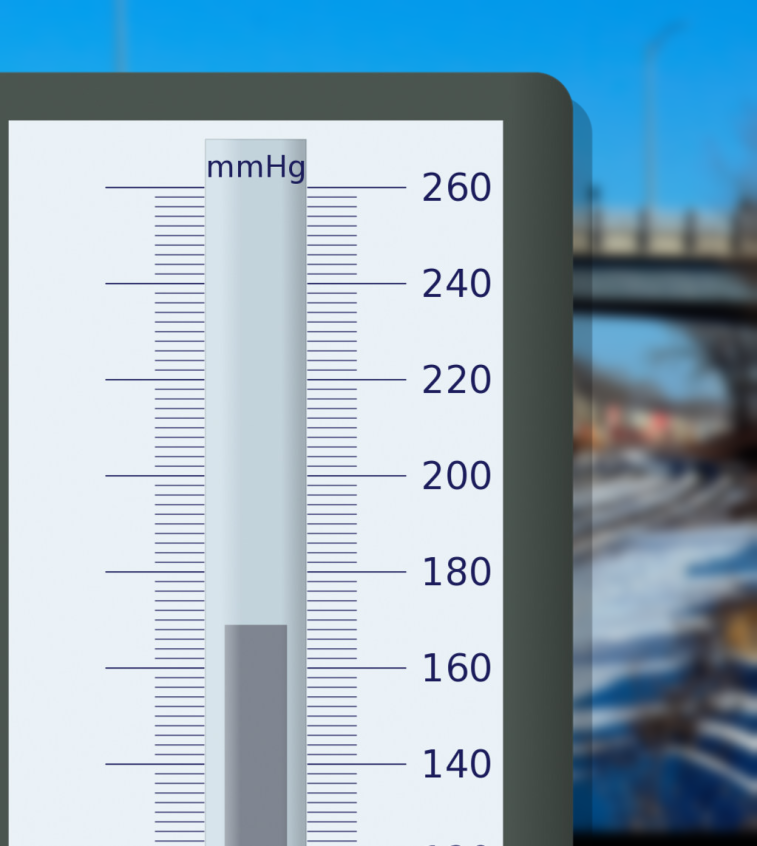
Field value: 169 mmHg
